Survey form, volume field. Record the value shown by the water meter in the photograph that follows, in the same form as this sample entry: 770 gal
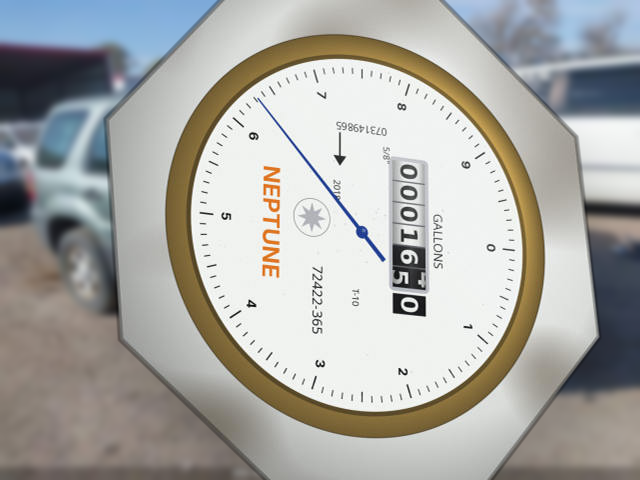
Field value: 1646.3 gal
